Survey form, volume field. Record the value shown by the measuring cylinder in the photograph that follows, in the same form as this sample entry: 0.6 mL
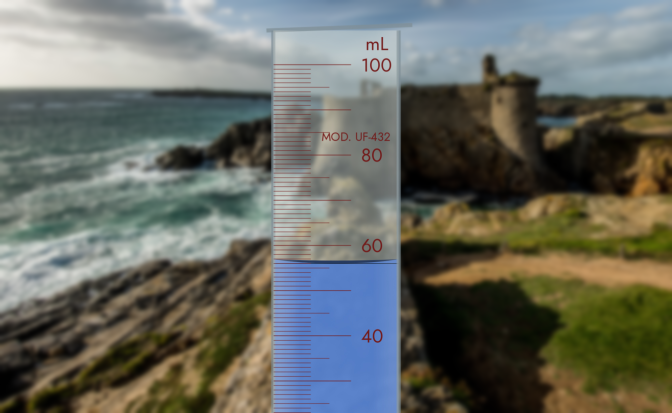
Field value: 56 mL
